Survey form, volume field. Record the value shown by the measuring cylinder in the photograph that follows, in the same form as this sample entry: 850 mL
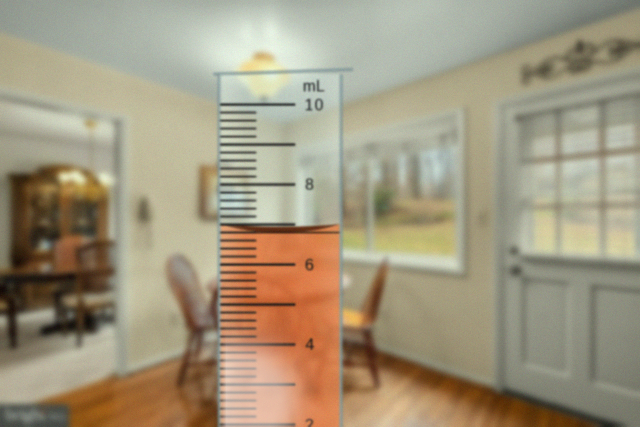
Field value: 6.8 mL
